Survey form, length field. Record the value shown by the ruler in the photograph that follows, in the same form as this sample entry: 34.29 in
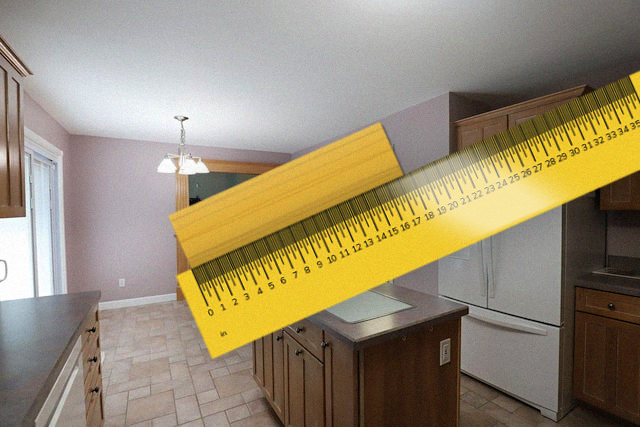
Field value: 17.5 in
